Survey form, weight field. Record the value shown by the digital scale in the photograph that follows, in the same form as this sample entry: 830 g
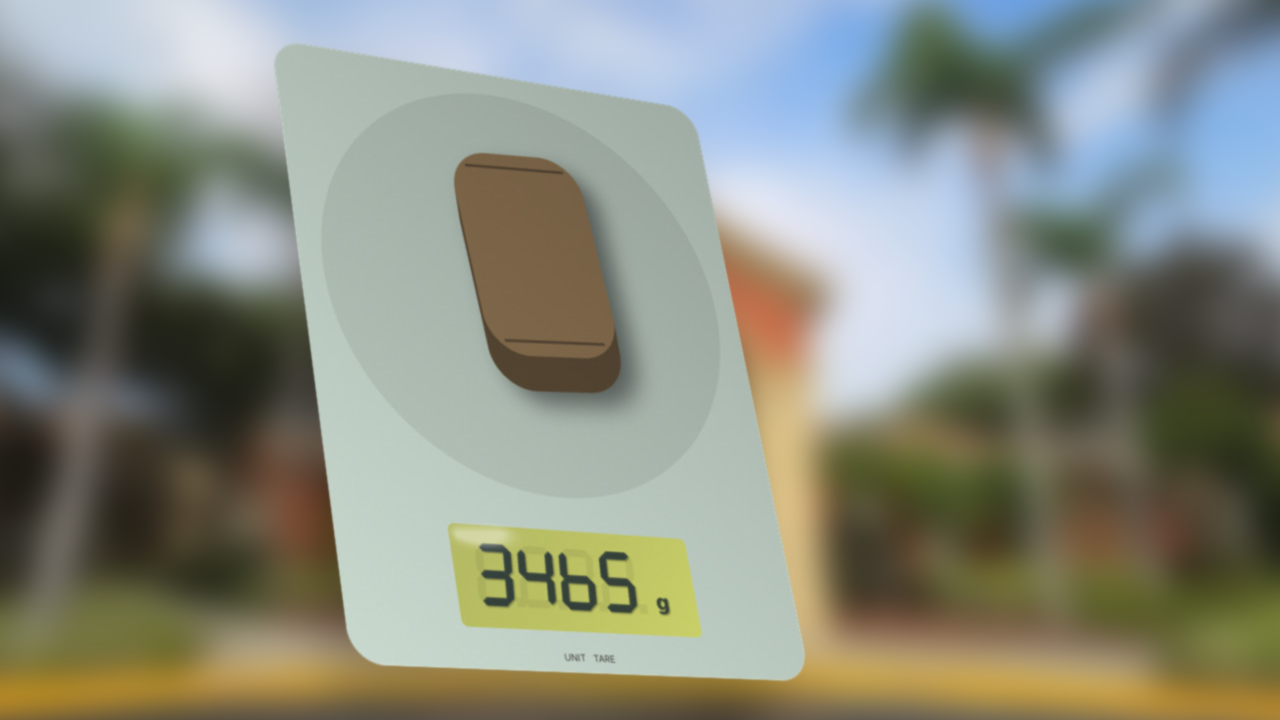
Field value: 3465 g
